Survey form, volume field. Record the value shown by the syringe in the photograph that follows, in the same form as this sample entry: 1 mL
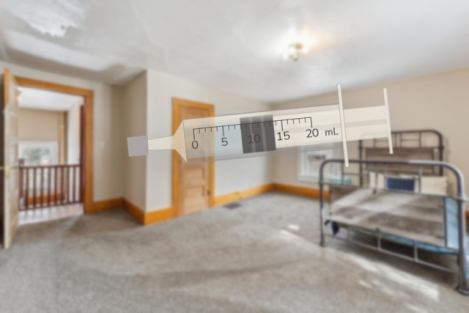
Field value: 8 mL
